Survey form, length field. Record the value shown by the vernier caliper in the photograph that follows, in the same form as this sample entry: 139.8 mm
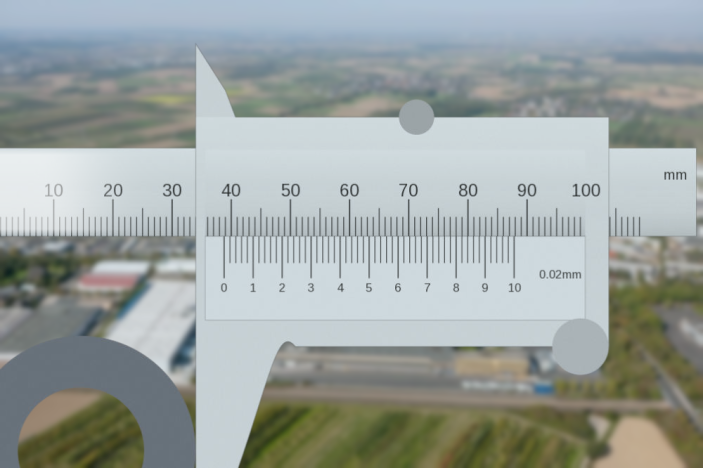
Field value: 38.8 mm
